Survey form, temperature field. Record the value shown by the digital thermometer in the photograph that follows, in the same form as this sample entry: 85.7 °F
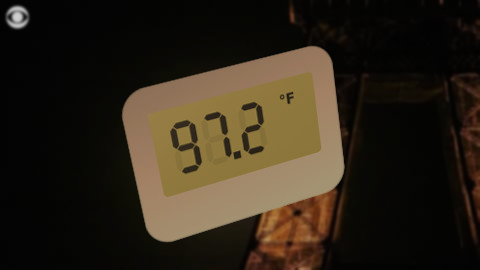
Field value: 97.2 °F
